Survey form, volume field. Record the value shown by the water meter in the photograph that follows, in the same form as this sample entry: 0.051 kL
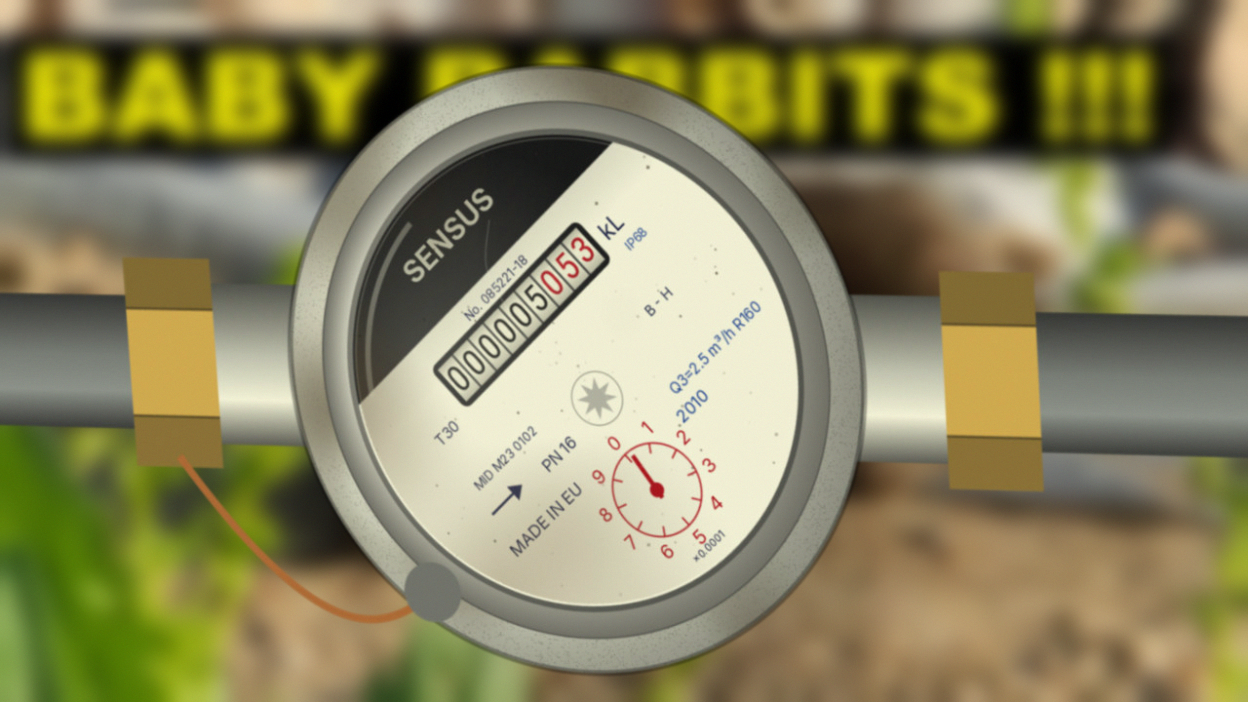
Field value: 5.0530 kL
